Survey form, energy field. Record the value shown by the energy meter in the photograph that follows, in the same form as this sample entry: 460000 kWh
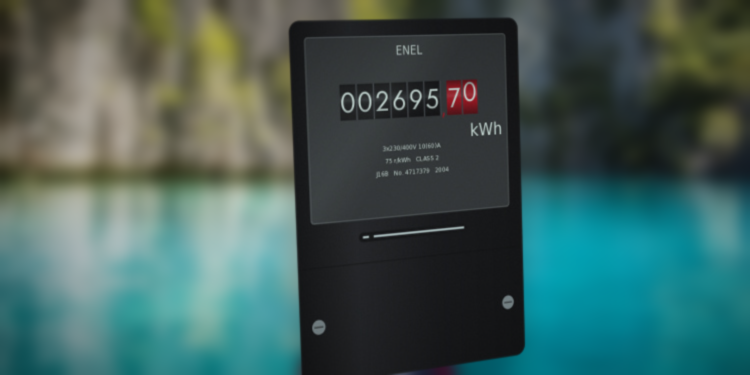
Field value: 2695.70 kWh
